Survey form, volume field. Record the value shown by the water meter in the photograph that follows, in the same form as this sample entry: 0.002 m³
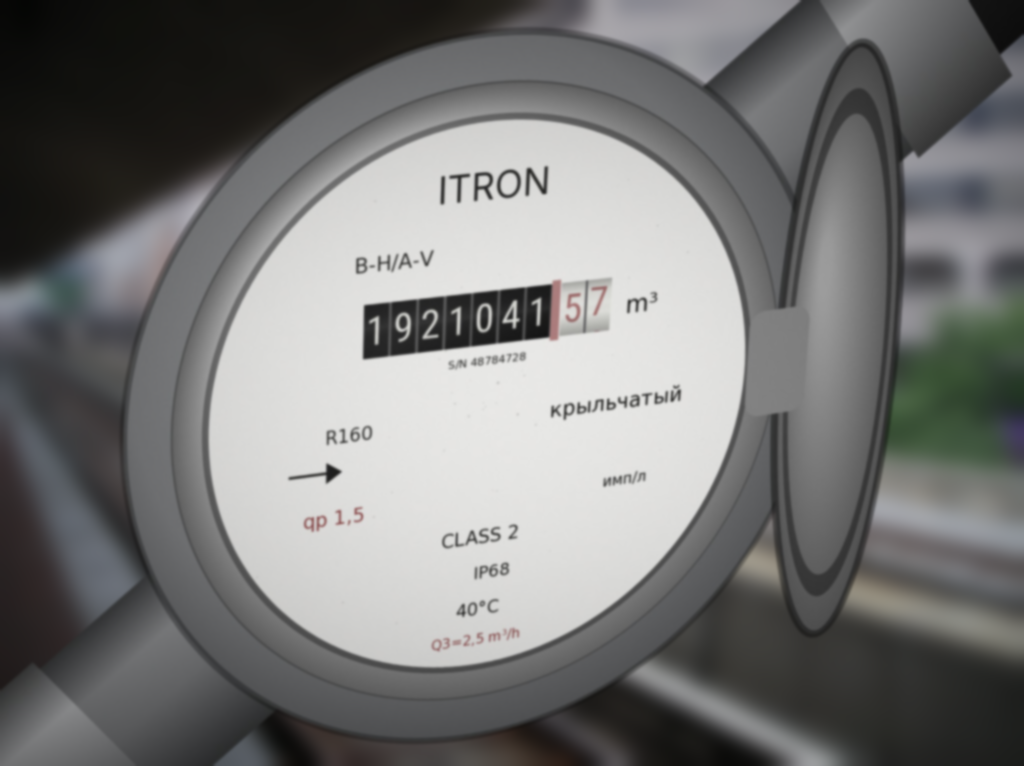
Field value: 1921041.57 m³
